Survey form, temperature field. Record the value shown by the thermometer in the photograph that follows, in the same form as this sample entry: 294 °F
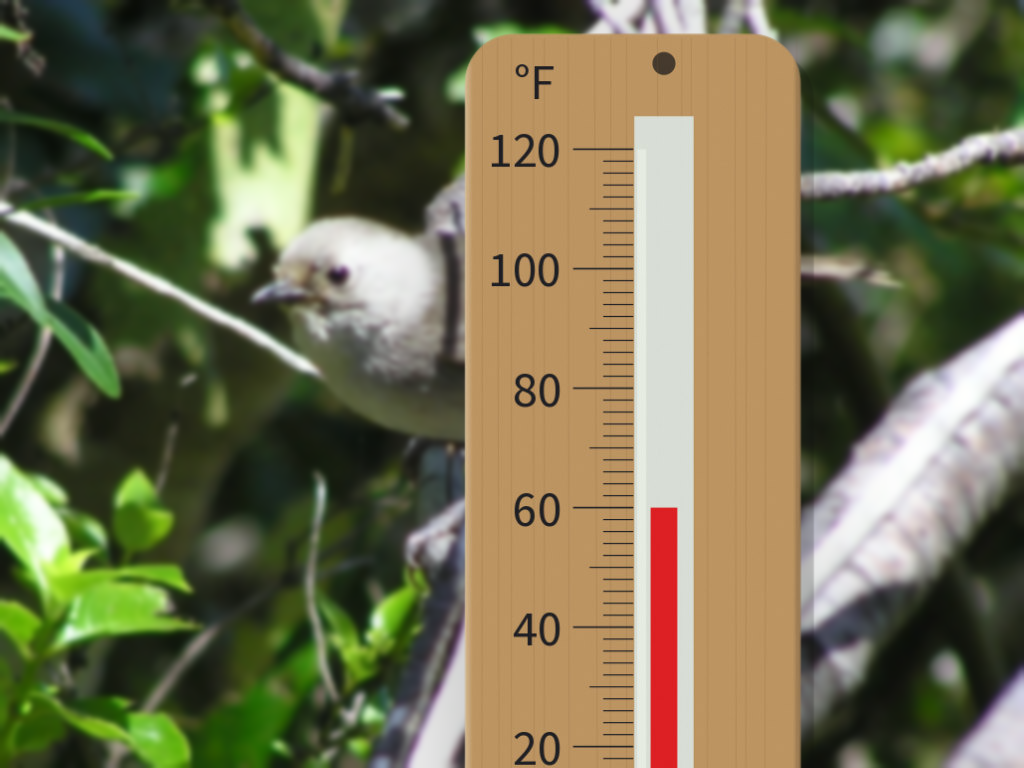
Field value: 60 °F
